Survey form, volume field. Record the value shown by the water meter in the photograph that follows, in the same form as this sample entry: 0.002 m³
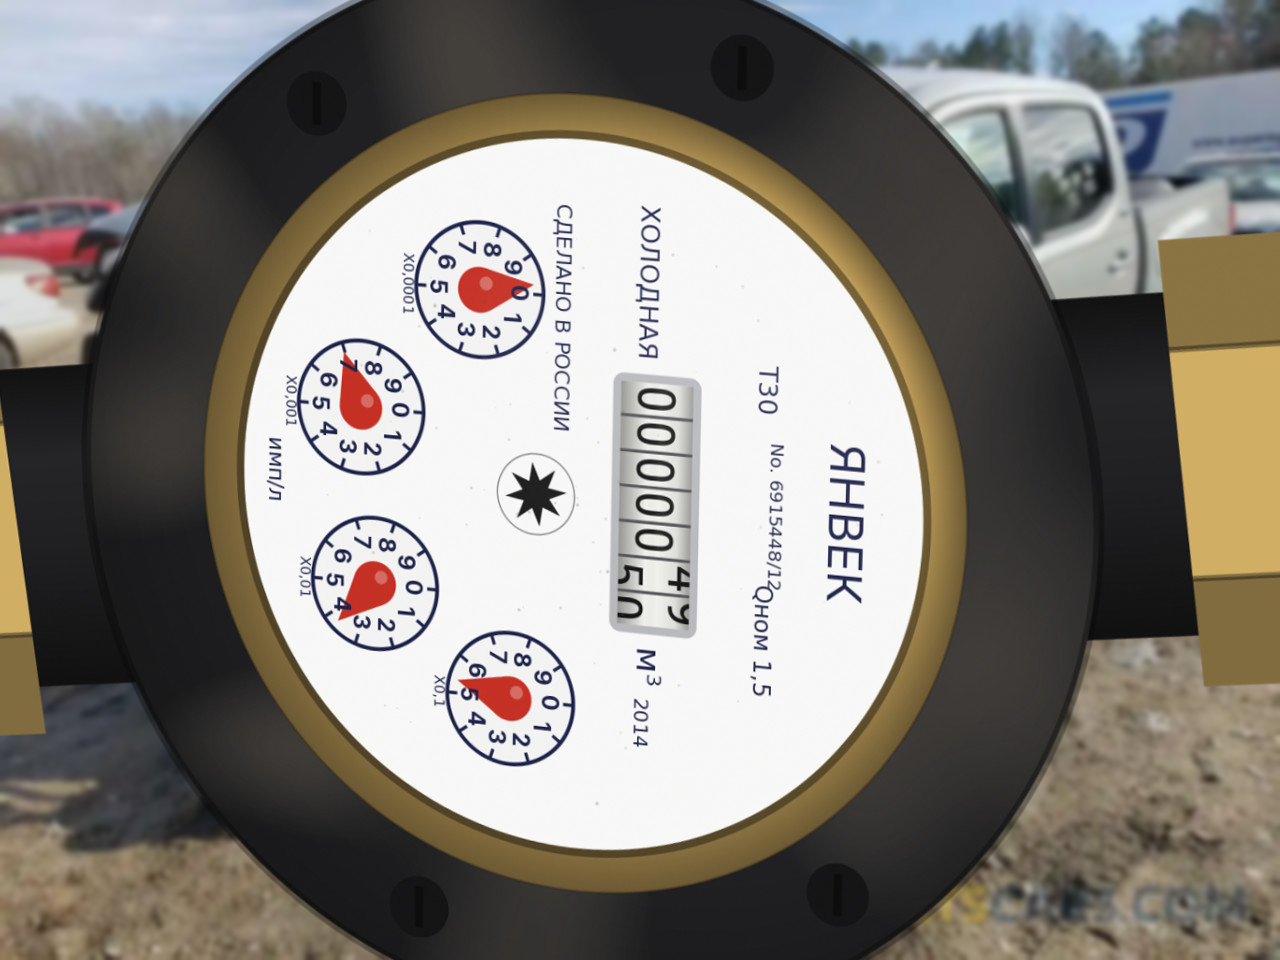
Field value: 49.5369 m³
